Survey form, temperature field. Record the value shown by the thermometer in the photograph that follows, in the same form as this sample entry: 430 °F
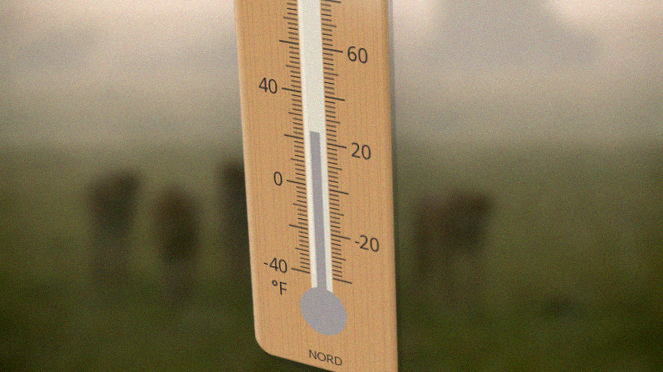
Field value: 24 °F
